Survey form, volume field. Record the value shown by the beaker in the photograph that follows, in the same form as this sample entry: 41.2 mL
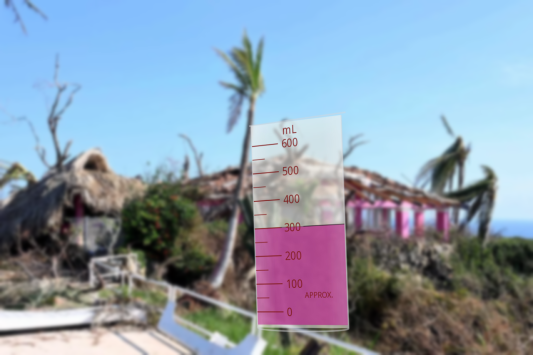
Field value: 300 mL
